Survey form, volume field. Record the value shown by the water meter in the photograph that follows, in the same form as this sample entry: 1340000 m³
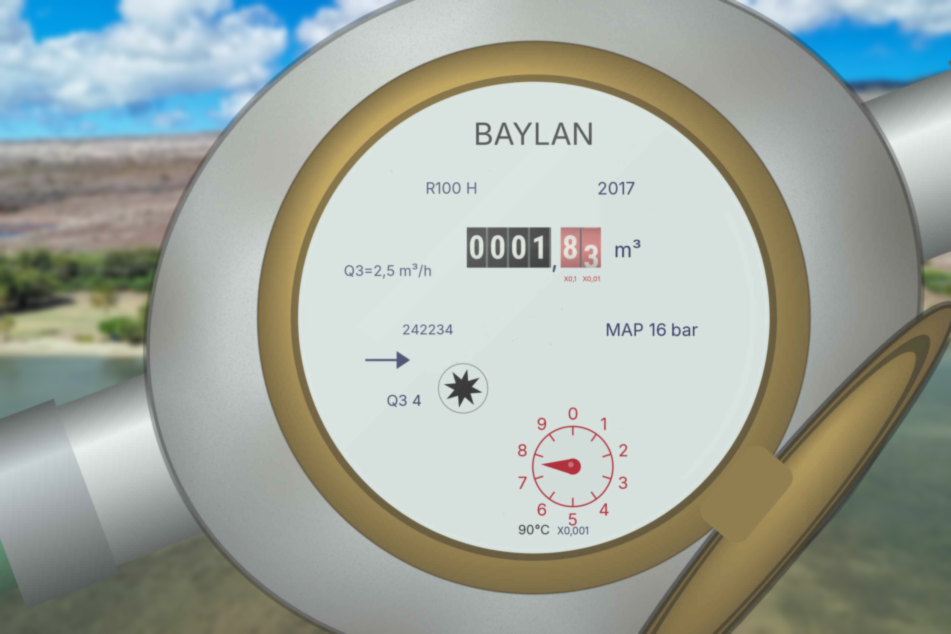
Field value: 1.827 m³
